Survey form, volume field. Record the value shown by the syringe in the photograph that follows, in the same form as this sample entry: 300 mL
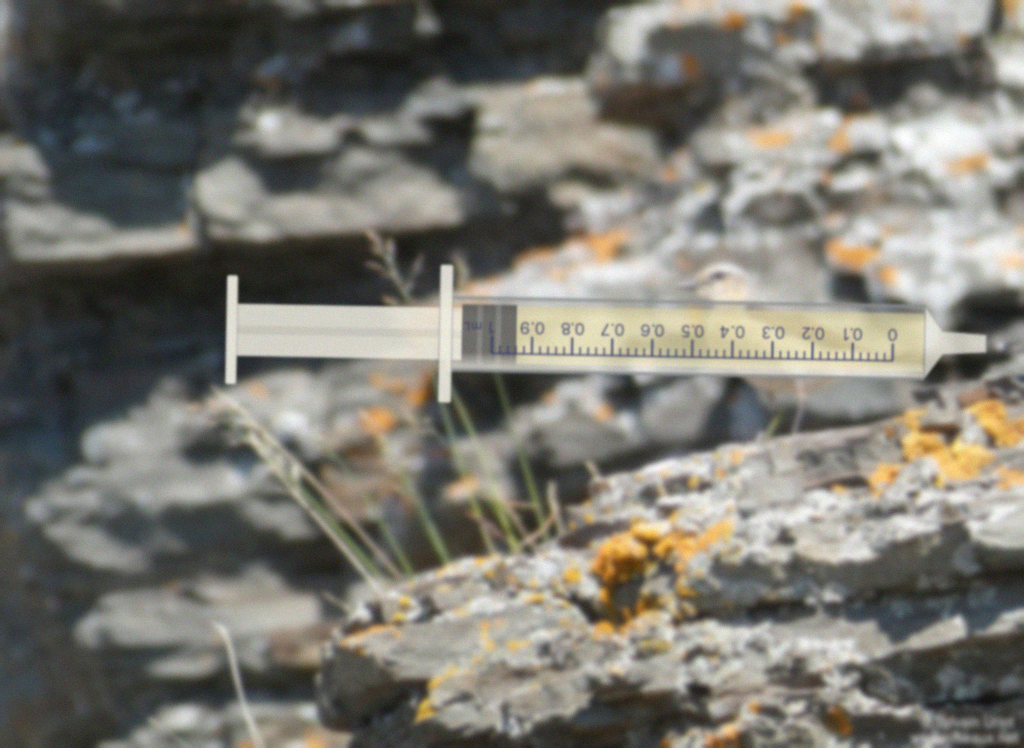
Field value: 0.94 mL
